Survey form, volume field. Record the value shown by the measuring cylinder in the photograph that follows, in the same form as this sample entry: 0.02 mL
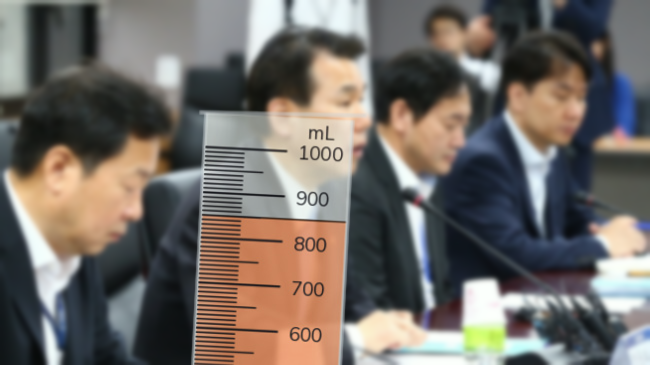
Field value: 850 mL
